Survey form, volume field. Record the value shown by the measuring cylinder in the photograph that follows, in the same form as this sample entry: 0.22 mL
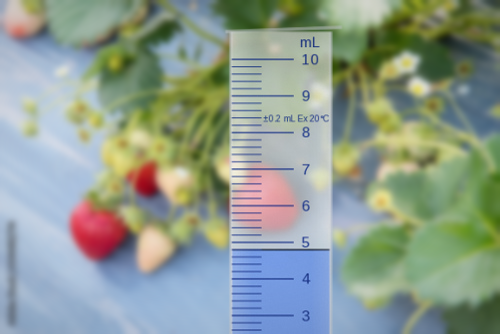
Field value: 4.8 mL
